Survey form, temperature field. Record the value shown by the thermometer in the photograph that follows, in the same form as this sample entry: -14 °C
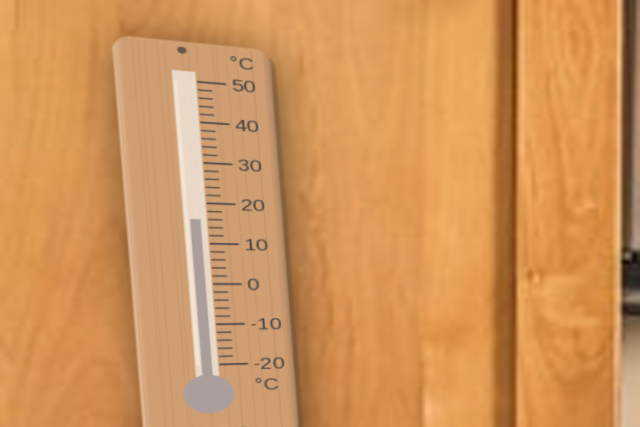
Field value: 16 °C
